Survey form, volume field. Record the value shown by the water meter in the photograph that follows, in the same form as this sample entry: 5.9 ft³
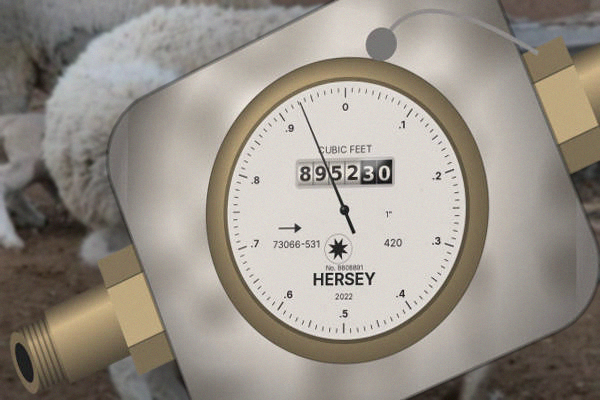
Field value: 895229.93 ft³
